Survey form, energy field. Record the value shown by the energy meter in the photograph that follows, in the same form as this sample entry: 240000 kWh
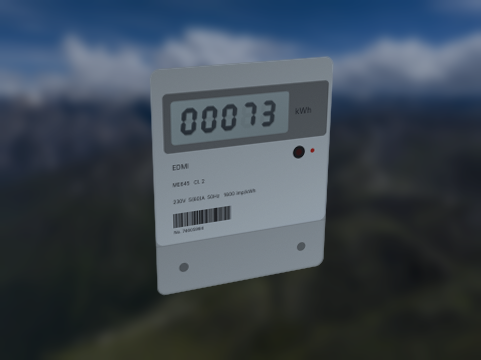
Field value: 73 kWh
